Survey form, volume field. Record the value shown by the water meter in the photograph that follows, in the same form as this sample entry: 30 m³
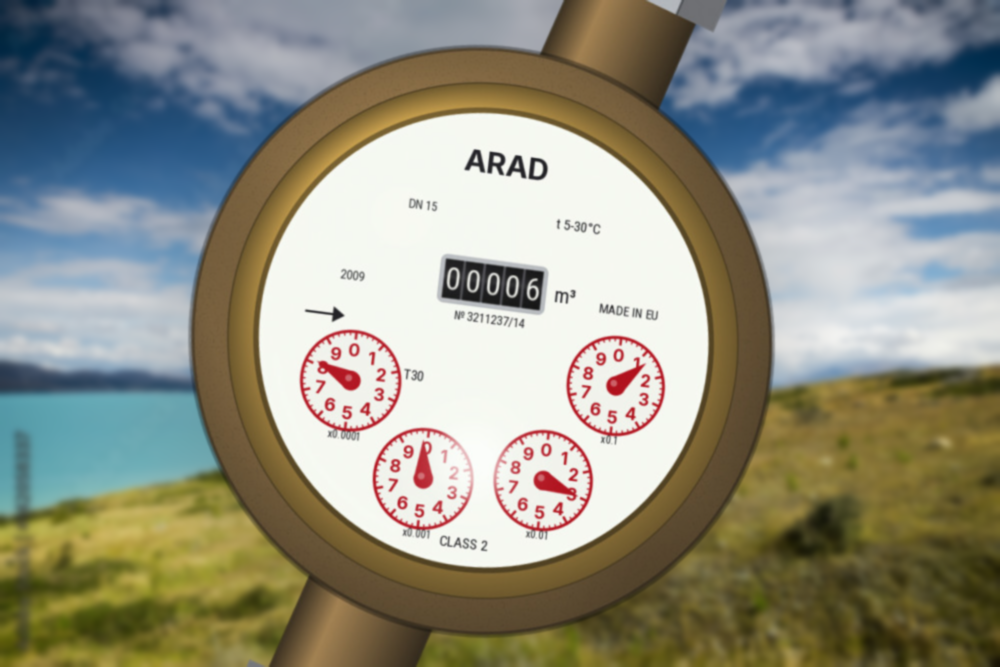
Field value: 6.1298 m³
